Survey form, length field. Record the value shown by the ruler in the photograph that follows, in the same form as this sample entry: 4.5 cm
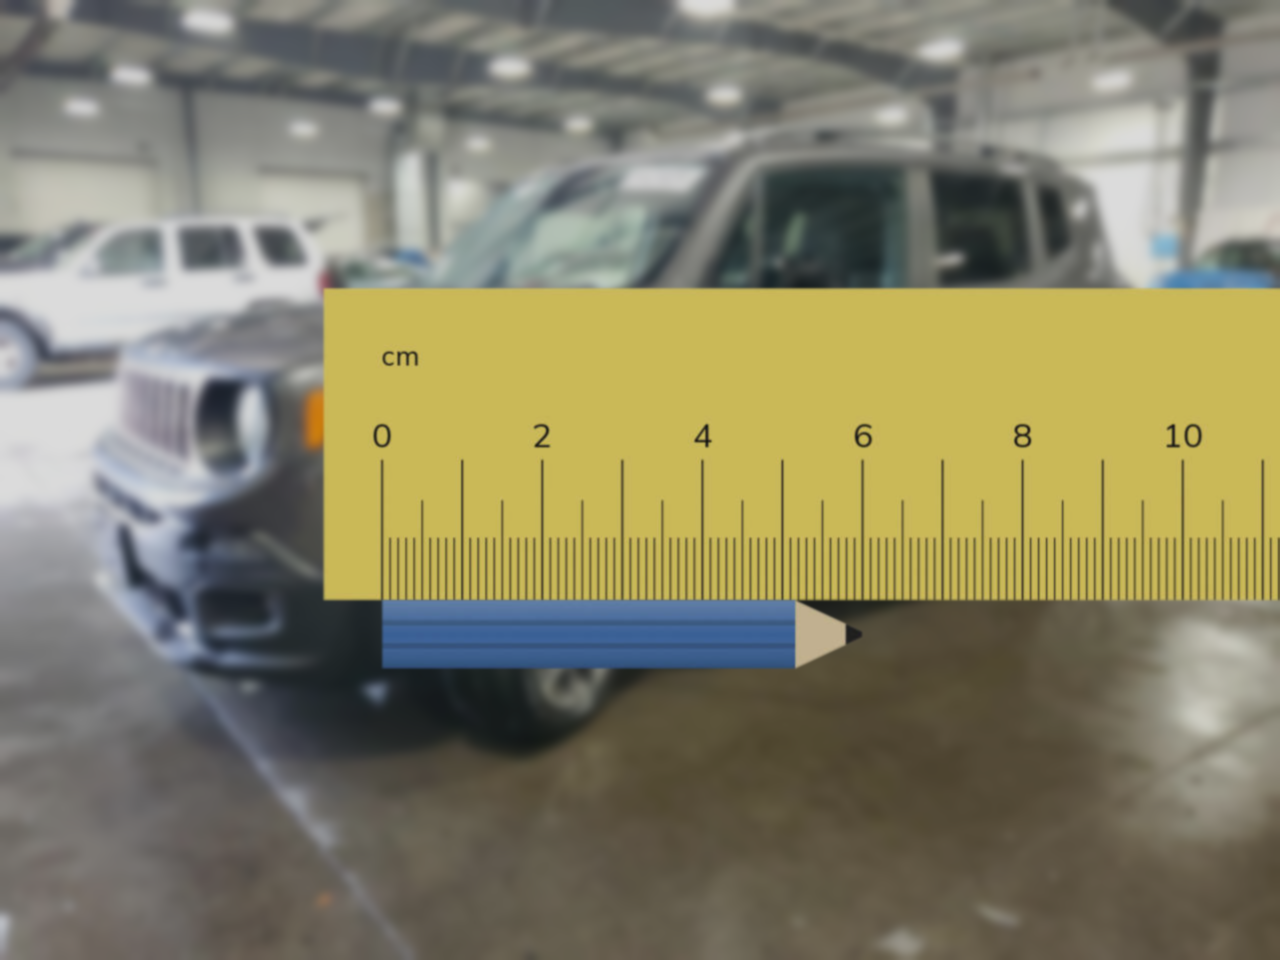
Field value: 6 cm
